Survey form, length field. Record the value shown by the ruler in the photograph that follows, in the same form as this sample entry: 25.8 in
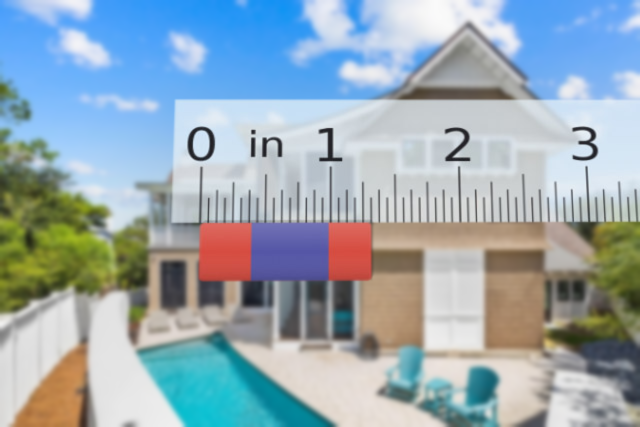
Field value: 1.3125 in
